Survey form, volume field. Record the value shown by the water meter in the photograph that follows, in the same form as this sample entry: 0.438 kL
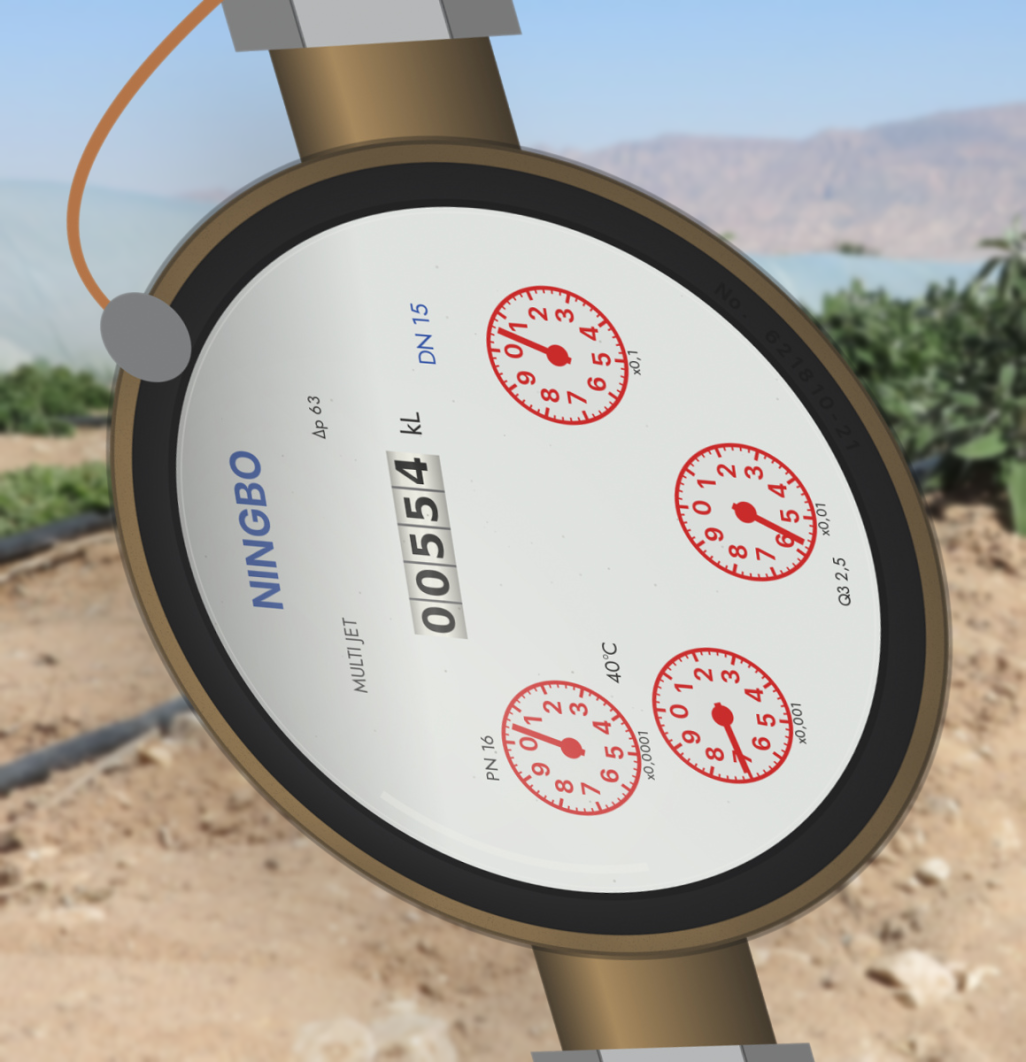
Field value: 554.0570 kL
